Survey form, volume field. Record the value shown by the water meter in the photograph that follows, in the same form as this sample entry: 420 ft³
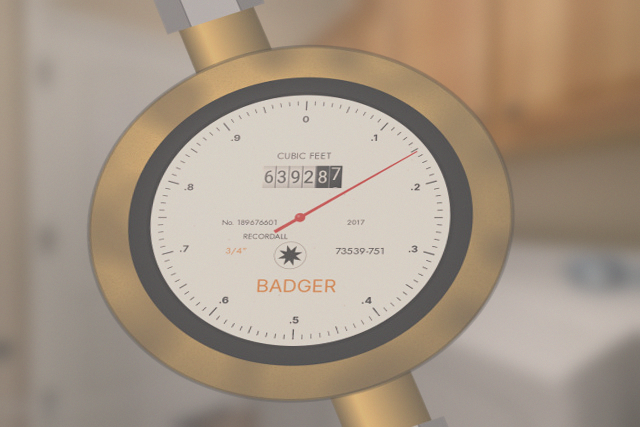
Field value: 639287.15 ft³
